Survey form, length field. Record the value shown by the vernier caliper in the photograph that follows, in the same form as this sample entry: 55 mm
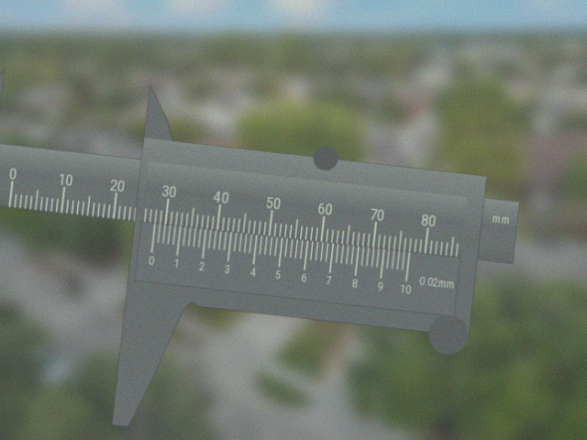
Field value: 28.0 mm
